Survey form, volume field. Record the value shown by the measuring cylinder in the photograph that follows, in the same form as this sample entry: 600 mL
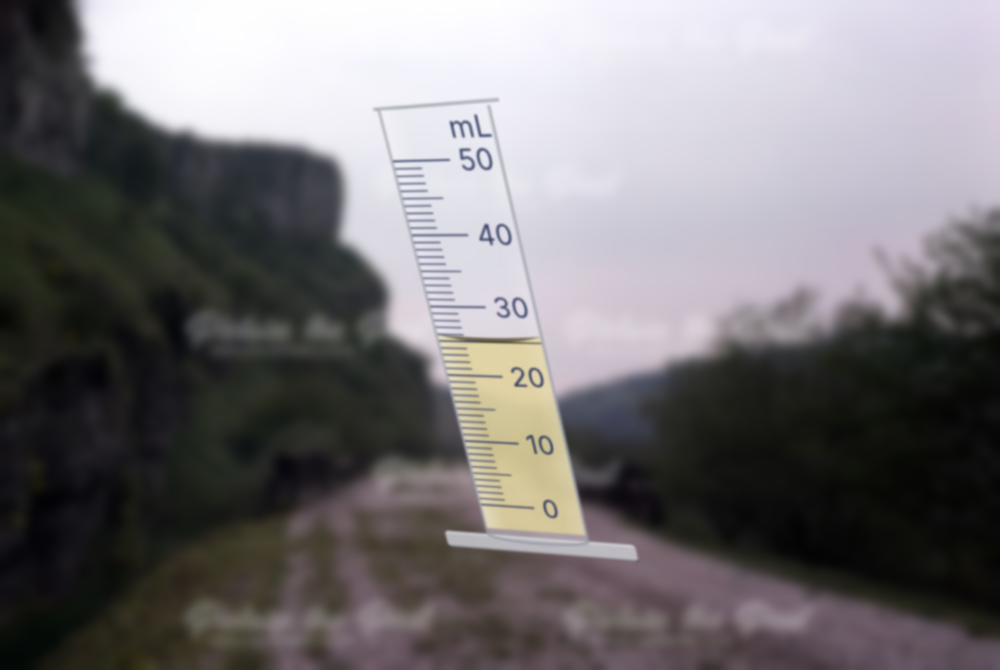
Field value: 25 mL
